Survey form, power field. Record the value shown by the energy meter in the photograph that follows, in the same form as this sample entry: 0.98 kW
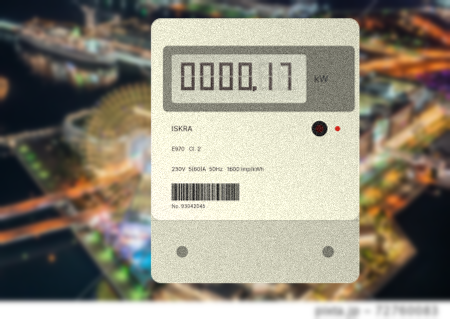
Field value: 0.17 kW
